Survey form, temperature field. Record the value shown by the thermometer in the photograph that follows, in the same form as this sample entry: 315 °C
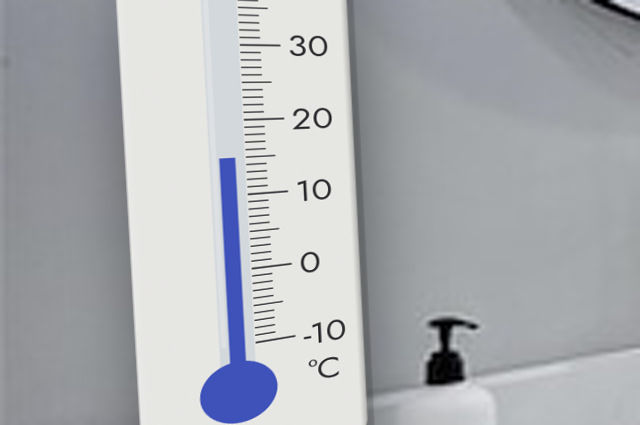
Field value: 15 °C
